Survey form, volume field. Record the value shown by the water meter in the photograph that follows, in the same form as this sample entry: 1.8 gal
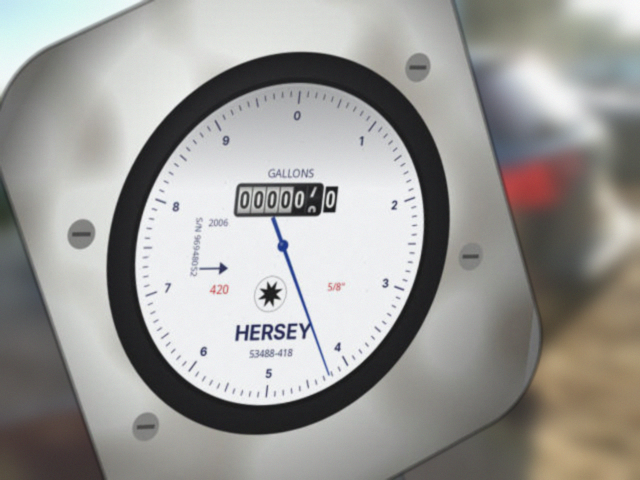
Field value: 74.2 gal
